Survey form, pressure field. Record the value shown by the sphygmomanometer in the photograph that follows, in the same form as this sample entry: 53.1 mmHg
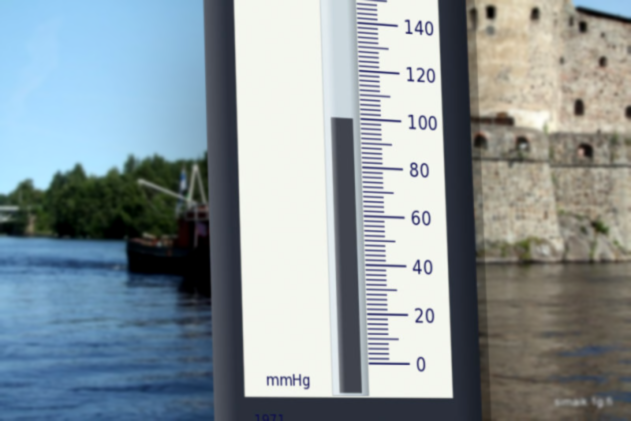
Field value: 100 mmHg
